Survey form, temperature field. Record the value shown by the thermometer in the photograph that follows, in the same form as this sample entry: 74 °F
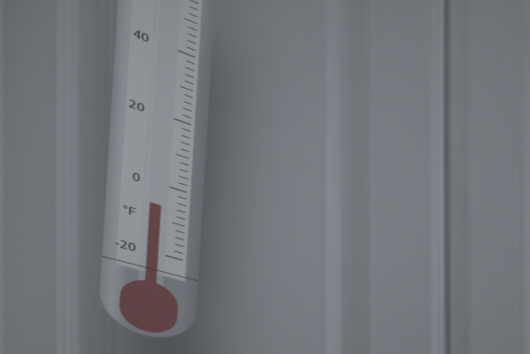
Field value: -6 °F
